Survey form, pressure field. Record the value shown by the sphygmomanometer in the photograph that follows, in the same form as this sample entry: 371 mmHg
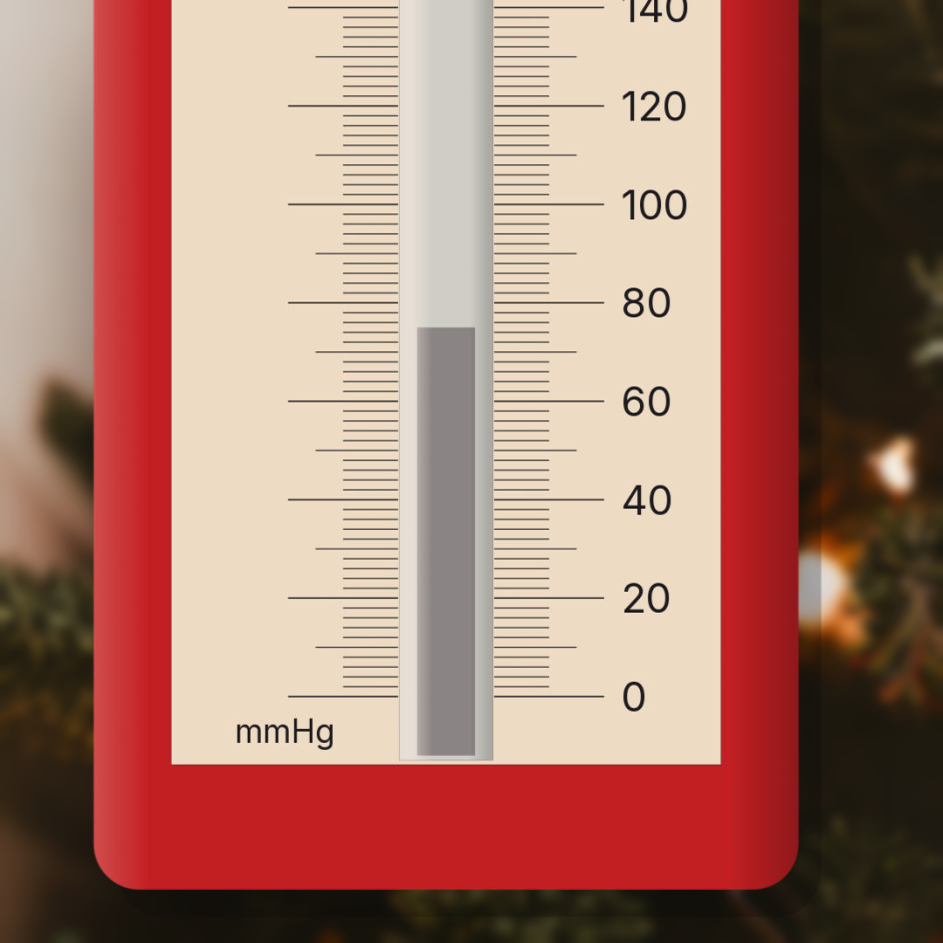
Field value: 75 mmHg
